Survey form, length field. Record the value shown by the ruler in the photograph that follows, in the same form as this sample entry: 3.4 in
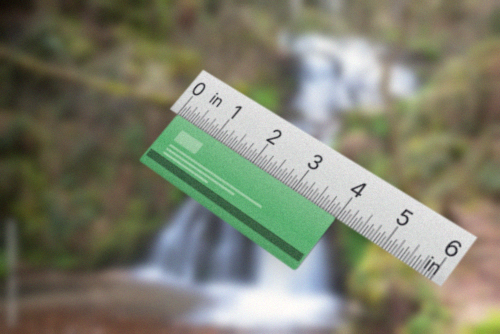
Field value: 4 in
